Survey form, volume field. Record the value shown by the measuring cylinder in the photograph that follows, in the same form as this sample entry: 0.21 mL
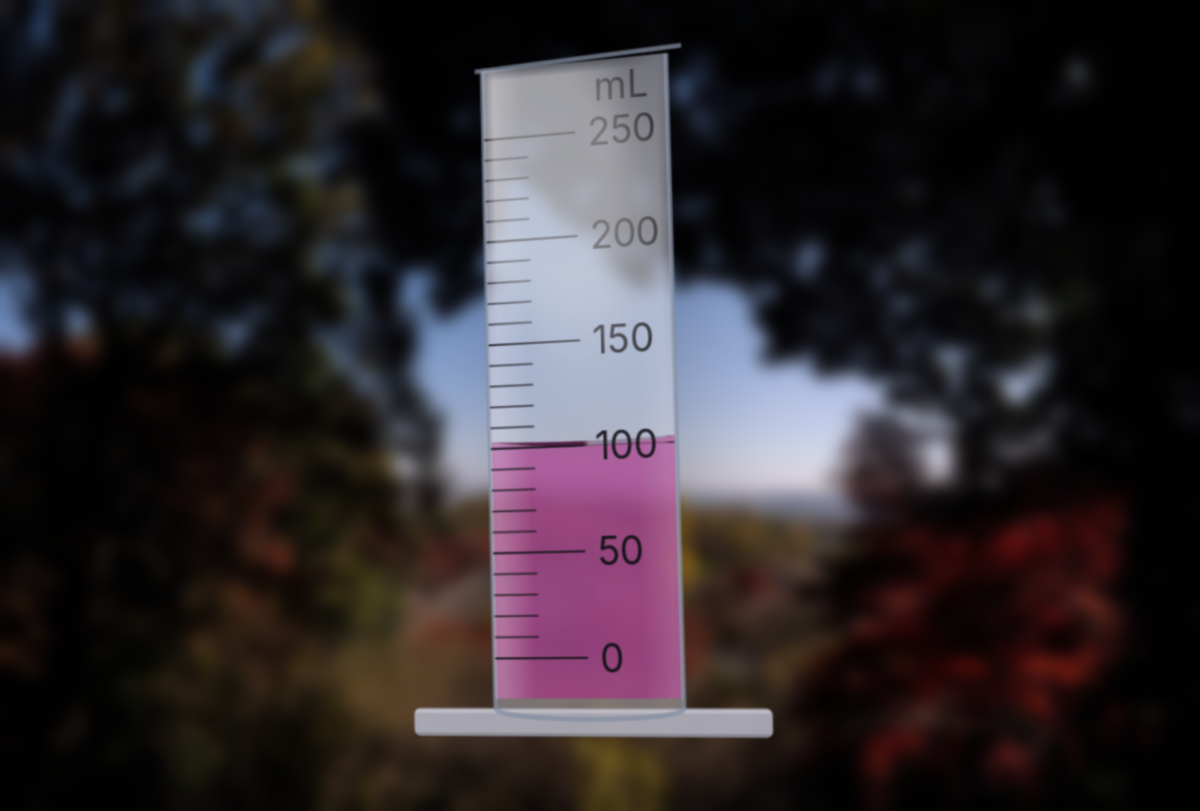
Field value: 100 mL
